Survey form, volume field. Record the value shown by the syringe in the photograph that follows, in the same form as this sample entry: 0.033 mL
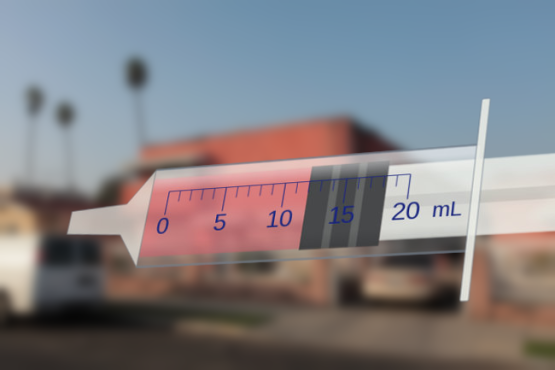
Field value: 12 mL
